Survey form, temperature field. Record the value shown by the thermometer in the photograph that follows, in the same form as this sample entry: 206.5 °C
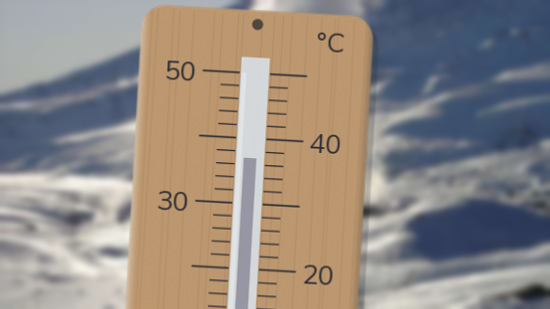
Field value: 37 °C
